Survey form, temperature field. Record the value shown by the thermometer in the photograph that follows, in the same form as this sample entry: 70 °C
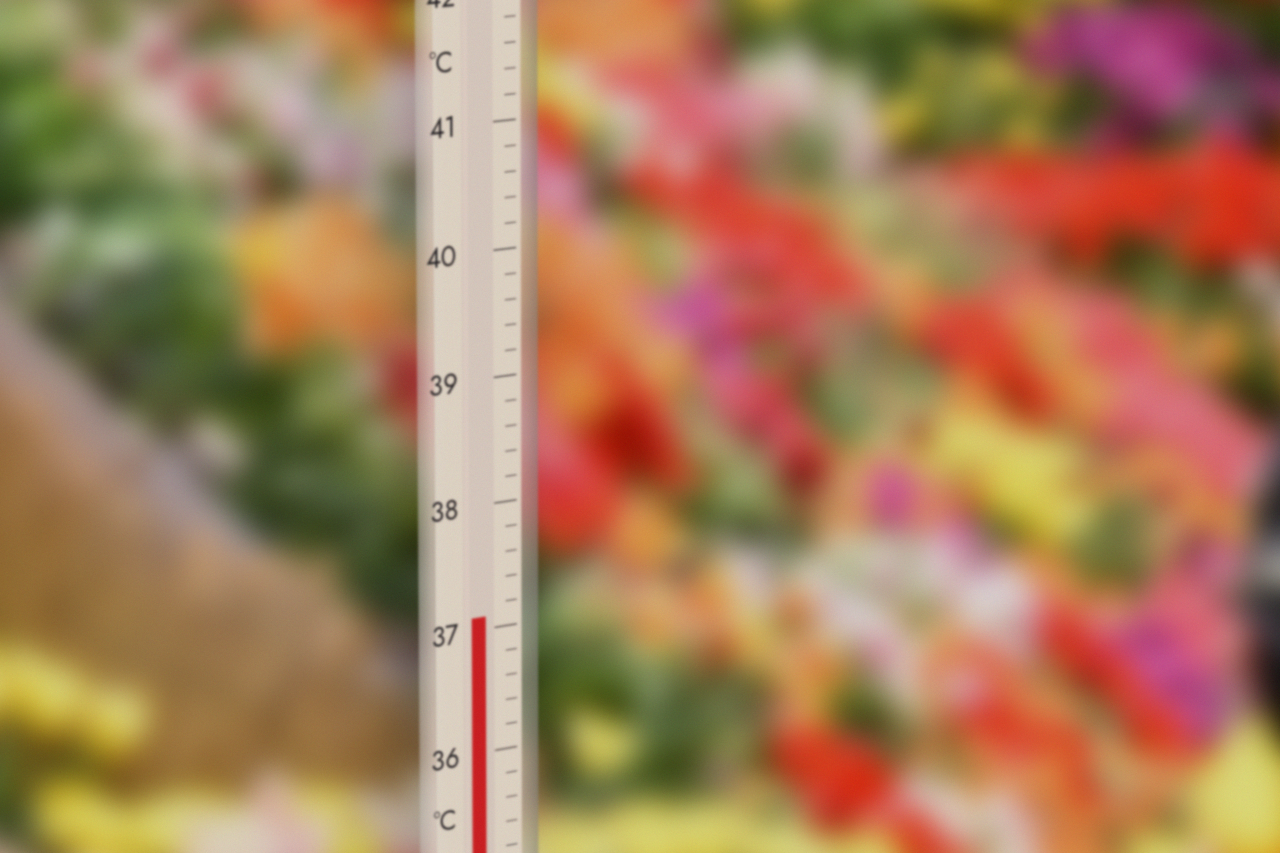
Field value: 37.1 °C
